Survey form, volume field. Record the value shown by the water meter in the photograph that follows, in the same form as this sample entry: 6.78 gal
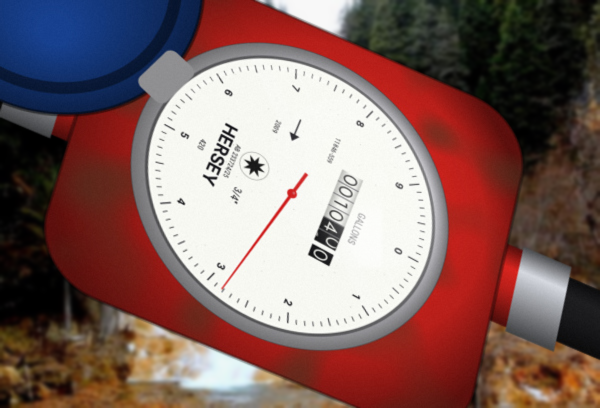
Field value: 10402.8 gal
